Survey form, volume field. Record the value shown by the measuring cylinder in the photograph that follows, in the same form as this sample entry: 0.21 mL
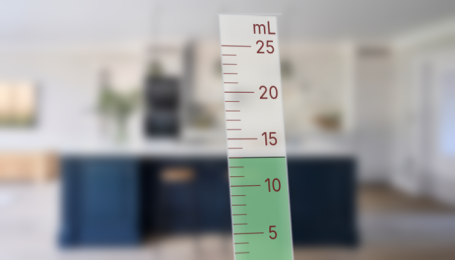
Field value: 13 mL
